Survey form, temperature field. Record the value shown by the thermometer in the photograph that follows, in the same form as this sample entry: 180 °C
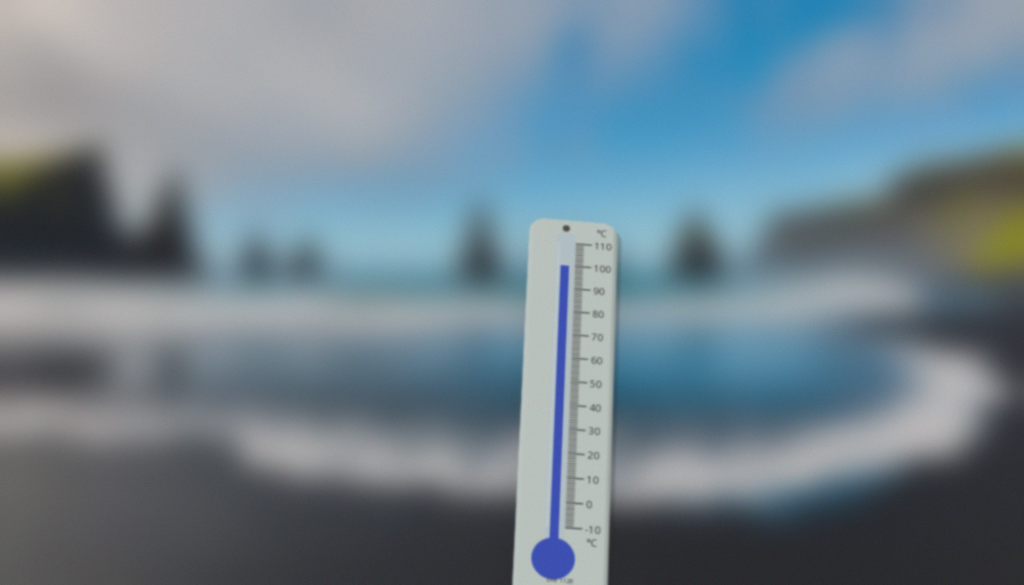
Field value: 100 °C
